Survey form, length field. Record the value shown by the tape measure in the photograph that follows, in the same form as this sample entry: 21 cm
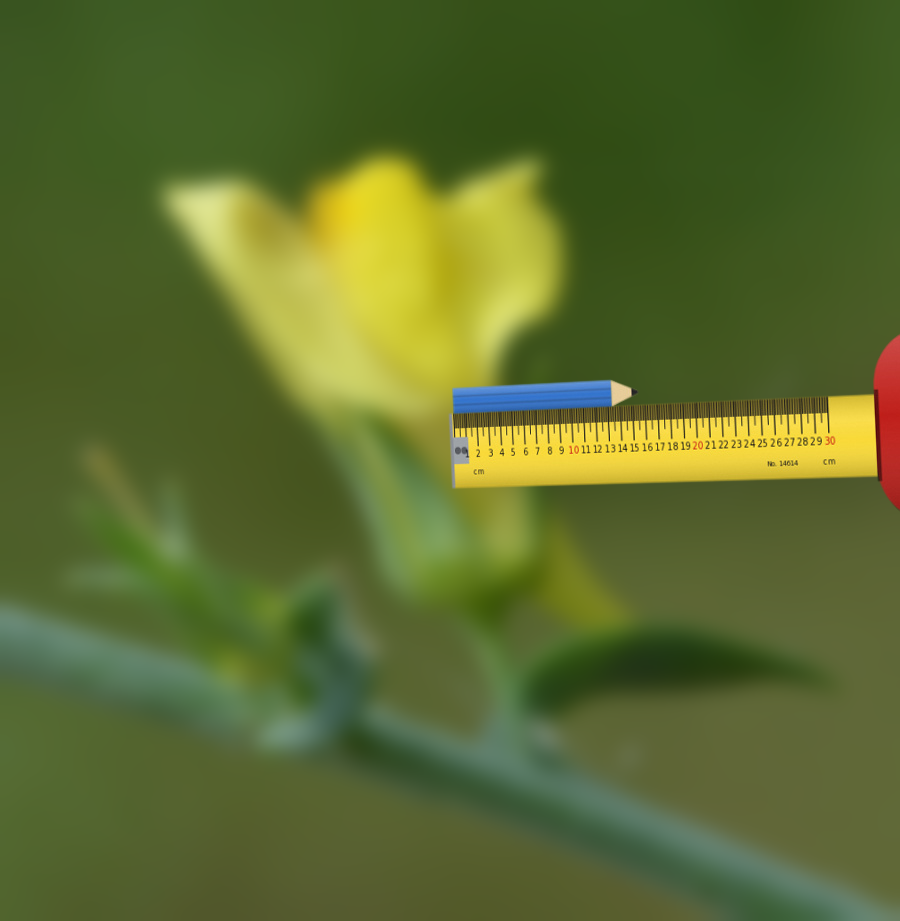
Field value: 15.5 cm
